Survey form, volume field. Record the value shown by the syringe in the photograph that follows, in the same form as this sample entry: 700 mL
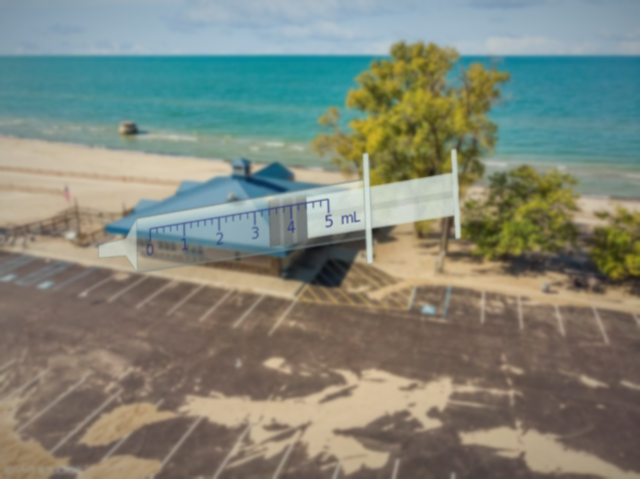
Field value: 3.4 mL
